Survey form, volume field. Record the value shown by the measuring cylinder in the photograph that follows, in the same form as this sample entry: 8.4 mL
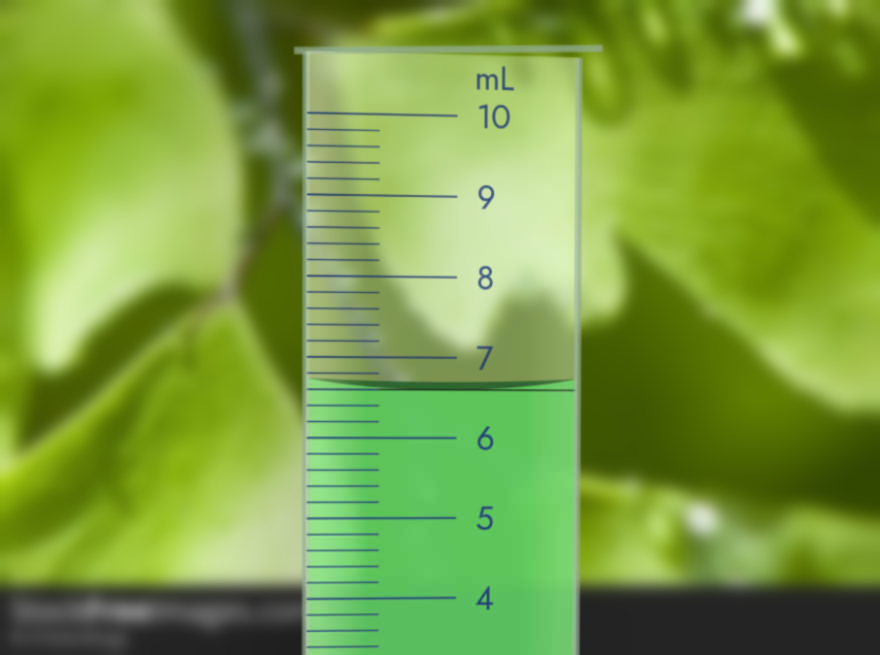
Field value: 6.6 mL
